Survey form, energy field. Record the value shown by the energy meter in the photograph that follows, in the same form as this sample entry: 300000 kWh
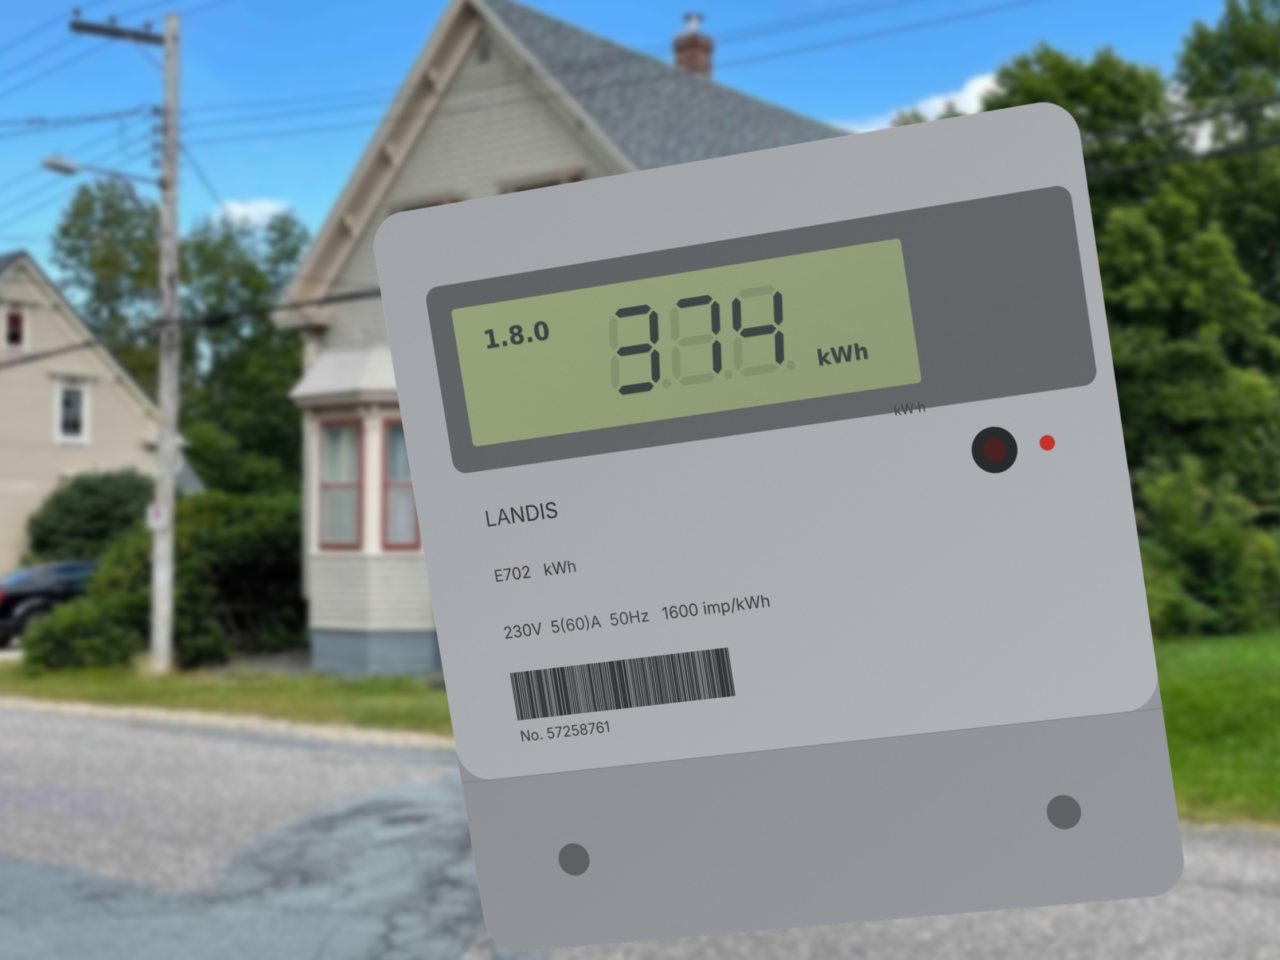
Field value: 374 kWh
